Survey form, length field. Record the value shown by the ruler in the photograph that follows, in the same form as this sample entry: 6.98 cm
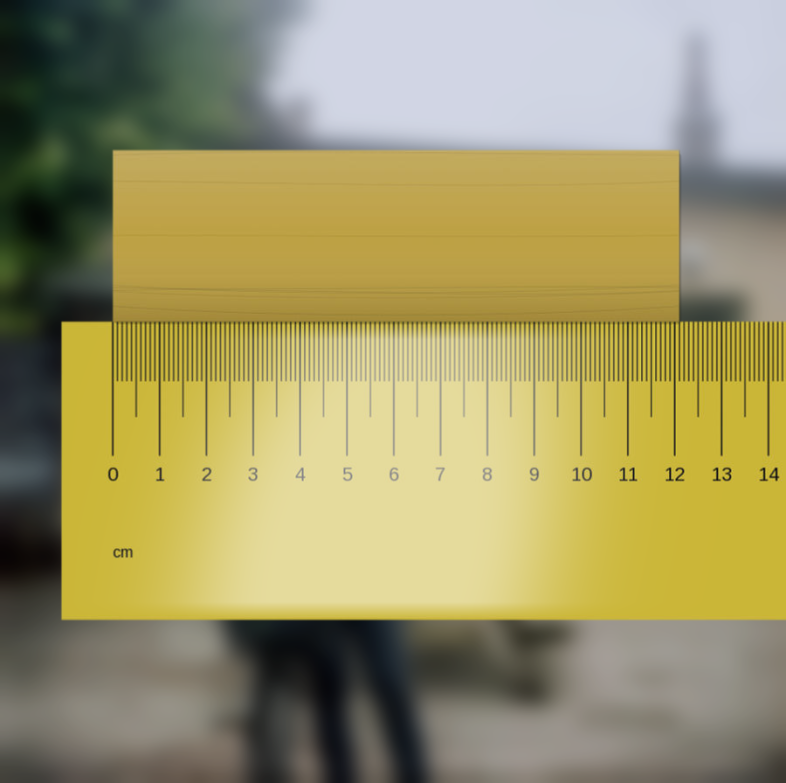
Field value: 12.1 cm
